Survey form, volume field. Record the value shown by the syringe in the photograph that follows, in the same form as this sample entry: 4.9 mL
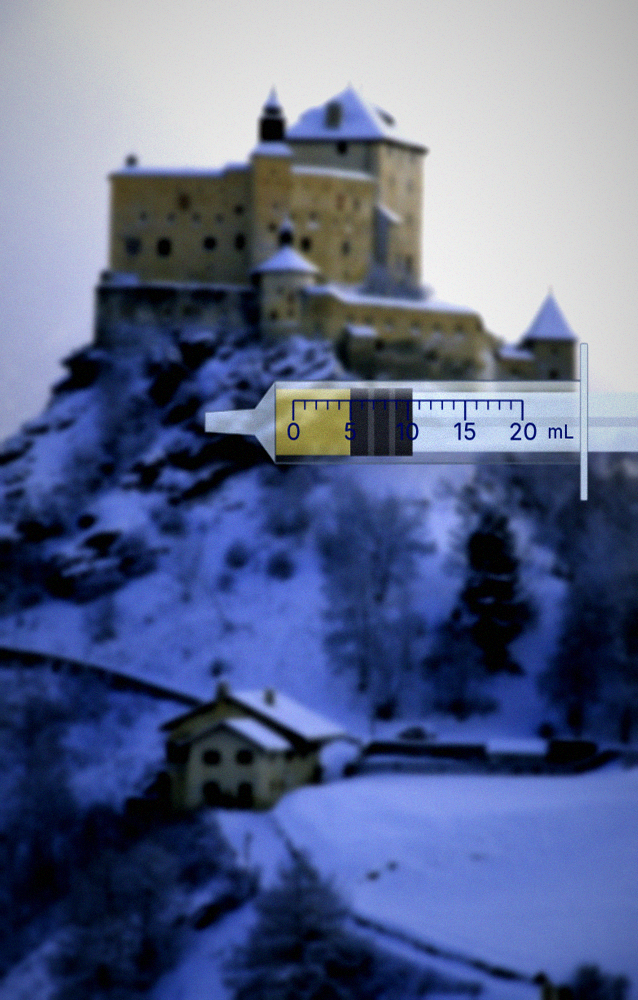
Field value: 5 mL
